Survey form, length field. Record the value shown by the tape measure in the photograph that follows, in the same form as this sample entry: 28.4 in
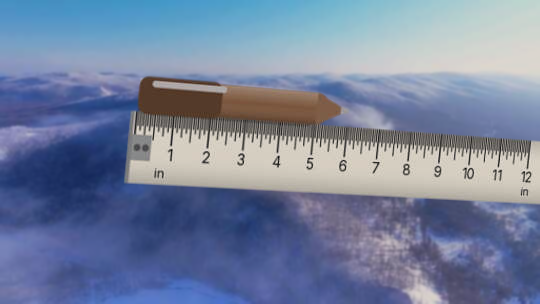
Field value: 6 in
